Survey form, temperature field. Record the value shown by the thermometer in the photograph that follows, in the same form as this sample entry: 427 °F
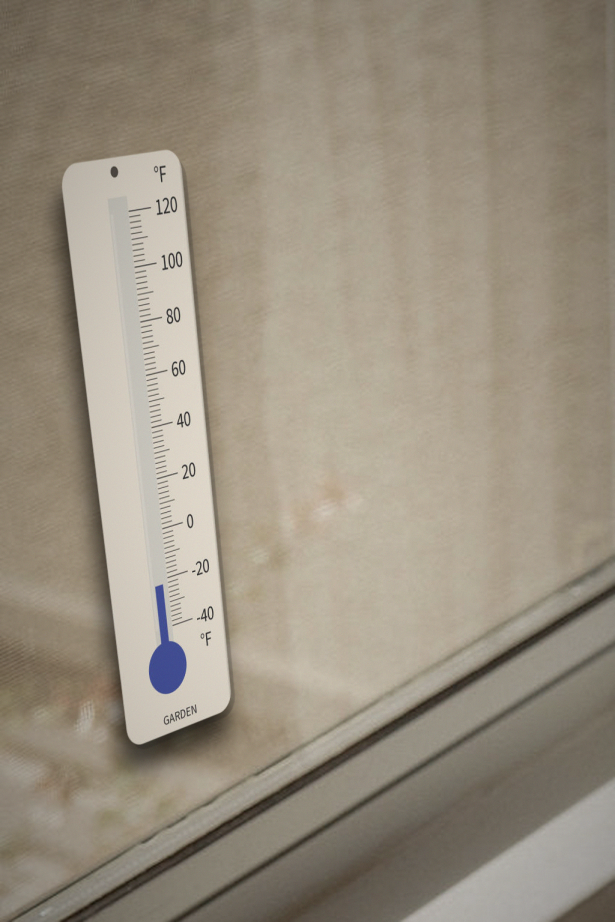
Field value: -22 °F
